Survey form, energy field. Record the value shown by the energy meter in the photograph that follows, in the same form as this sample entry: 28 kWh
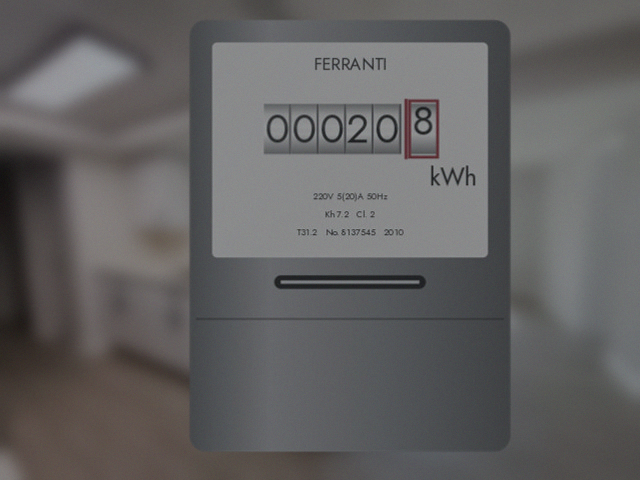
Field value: 20.8 kWh
